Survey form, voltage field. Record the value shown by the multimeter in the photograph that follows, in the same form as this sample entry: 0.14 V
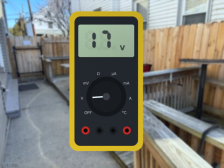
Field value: 17 V
